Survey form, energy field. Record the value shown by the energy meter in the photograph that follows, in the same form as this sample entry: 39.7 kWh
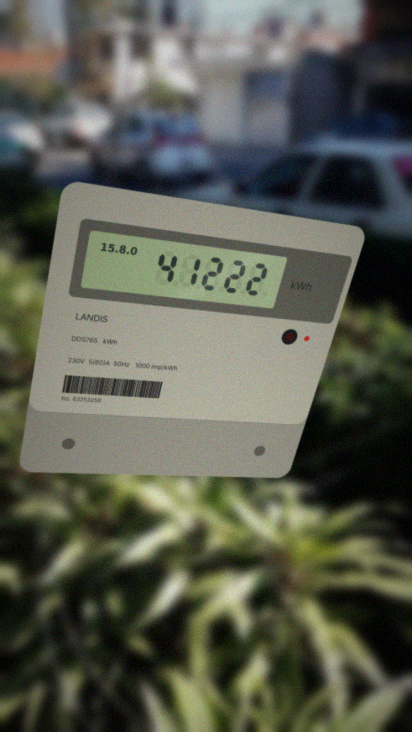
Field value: 41222 kWh
